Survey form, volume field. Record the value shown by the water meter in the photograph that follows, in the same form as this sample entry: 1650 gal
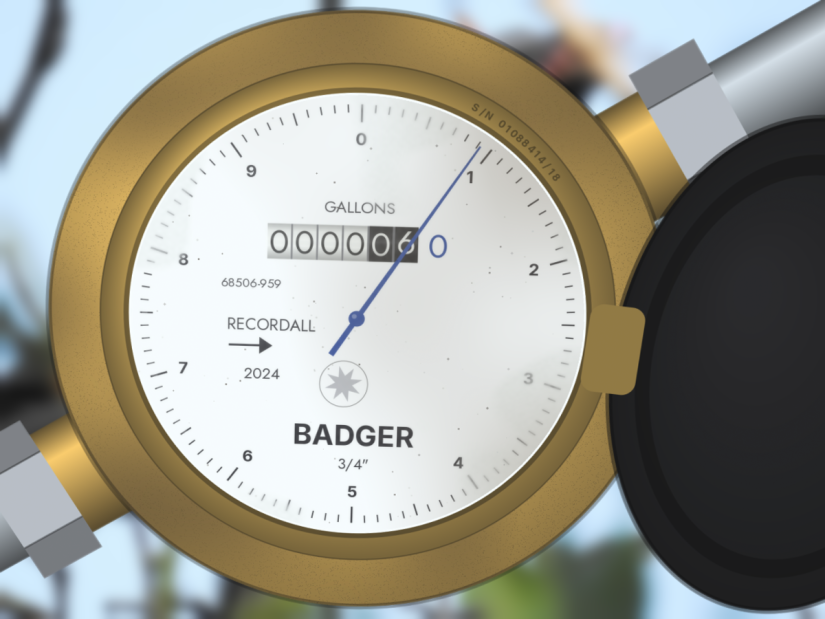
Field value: 60.9 gal
